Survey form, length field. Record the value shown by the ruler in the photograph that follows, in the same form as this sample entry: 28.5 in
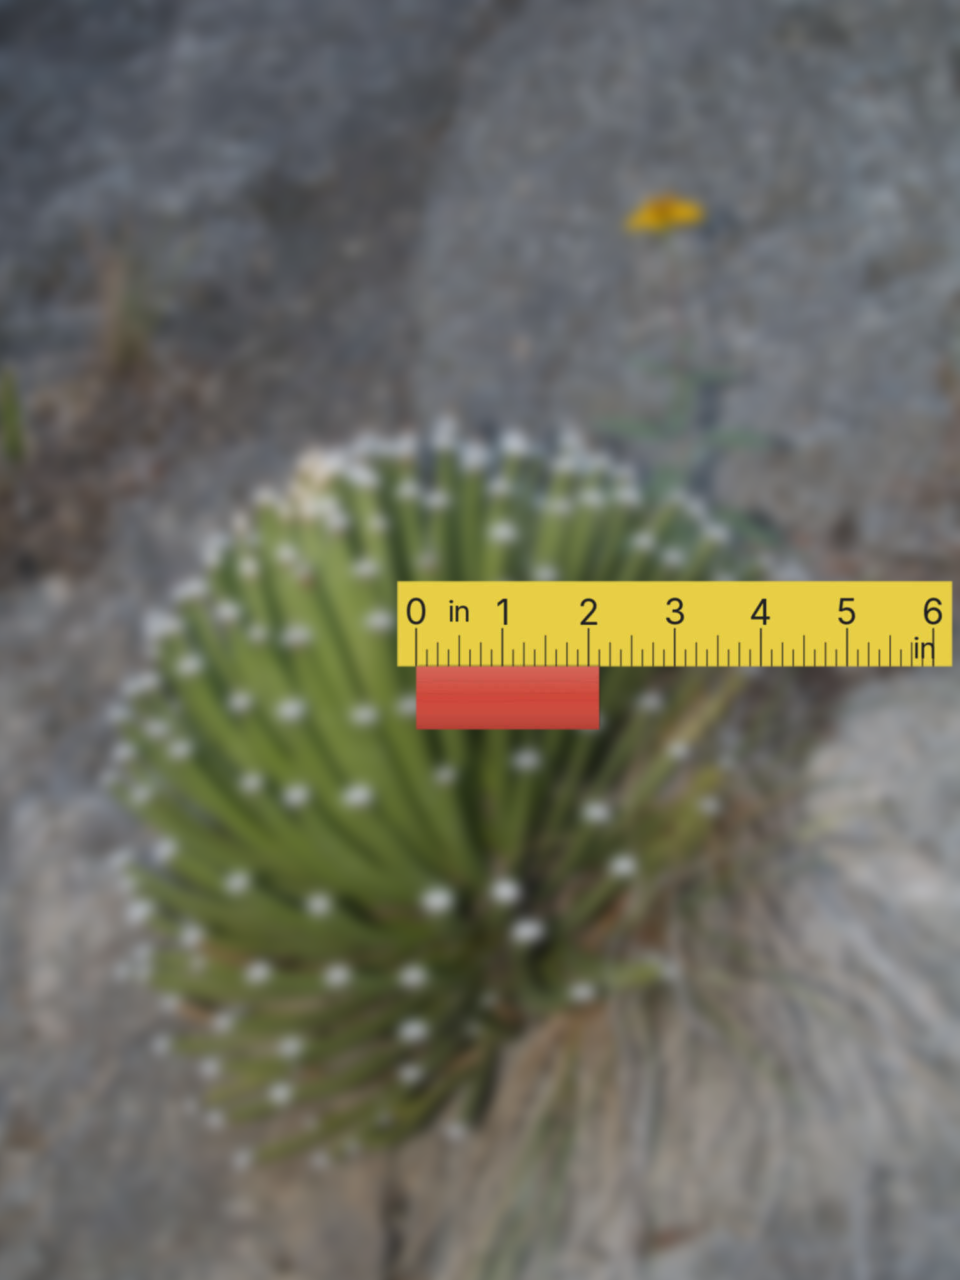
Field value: 2.125 in
